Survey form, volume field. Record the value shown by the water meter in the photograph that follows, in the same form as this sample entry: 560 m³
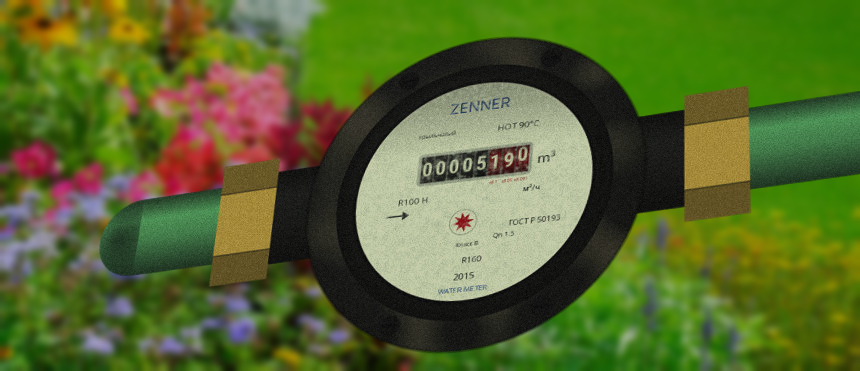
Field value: 5.190 m³
